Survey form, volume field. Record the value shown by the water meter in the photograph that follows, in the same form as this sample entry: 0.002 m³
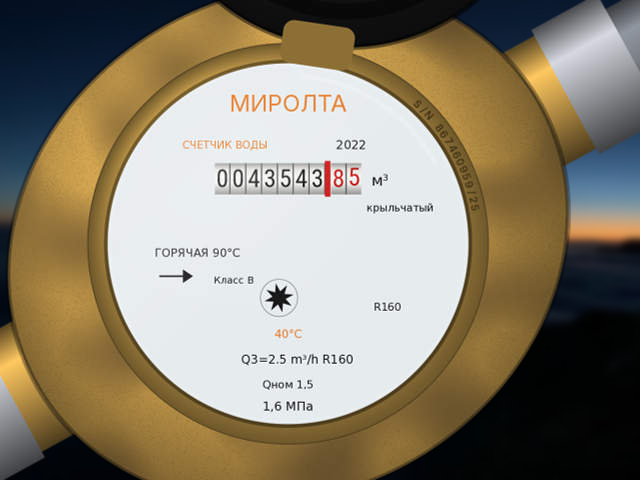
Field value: 43543.85 m³
